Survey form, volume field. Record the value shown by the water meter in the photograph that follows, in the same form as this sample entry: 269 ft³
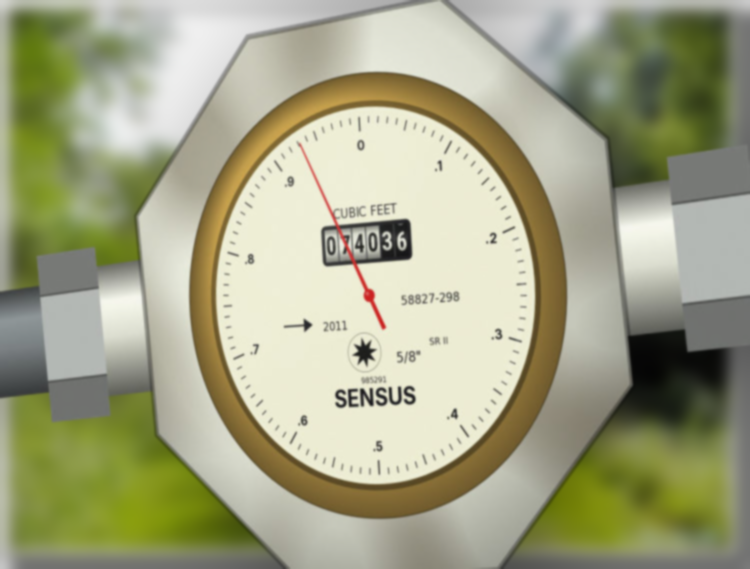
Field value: 74035.93 ft³
